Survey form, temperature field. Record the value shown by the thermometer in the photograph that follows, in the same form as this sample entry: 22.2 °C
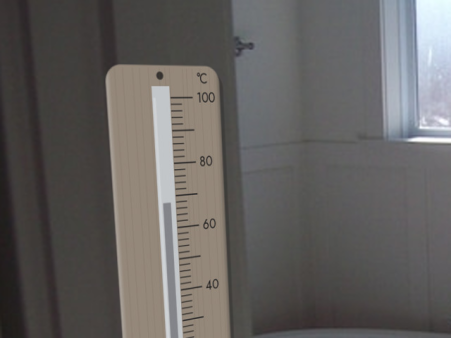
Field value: 68 °C
